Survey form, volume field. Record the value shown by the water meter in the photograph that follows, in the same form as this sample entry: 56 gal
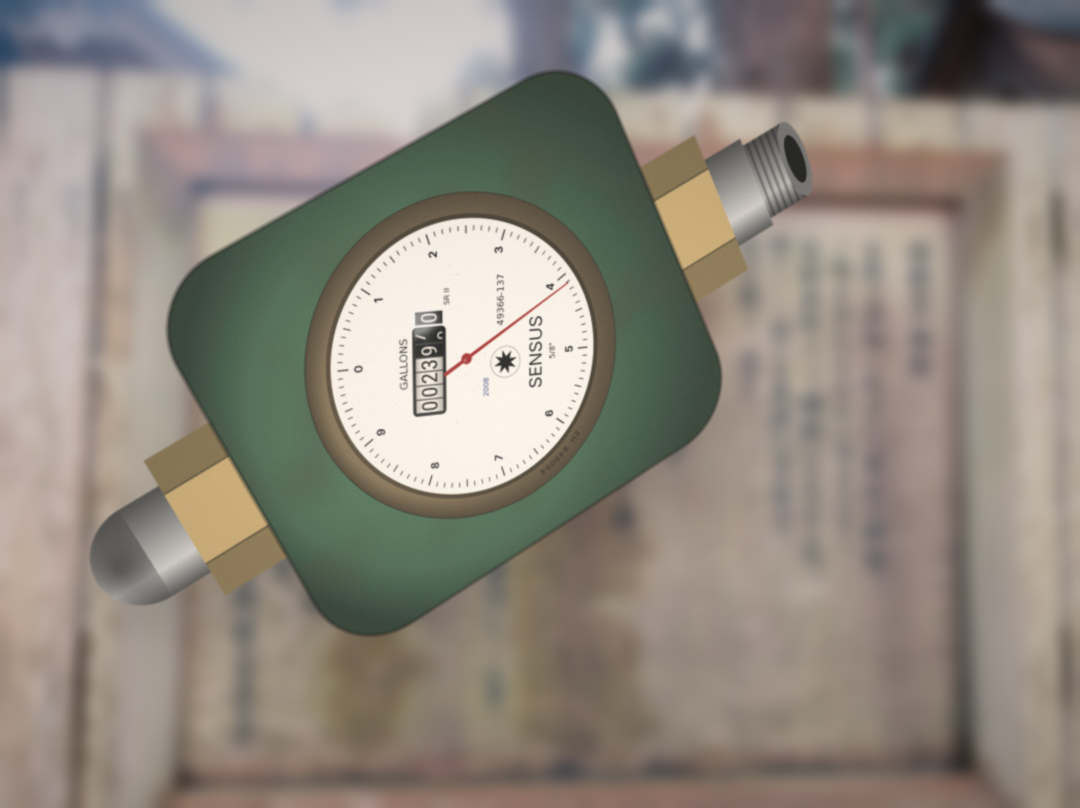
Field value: 23974.1 gal
